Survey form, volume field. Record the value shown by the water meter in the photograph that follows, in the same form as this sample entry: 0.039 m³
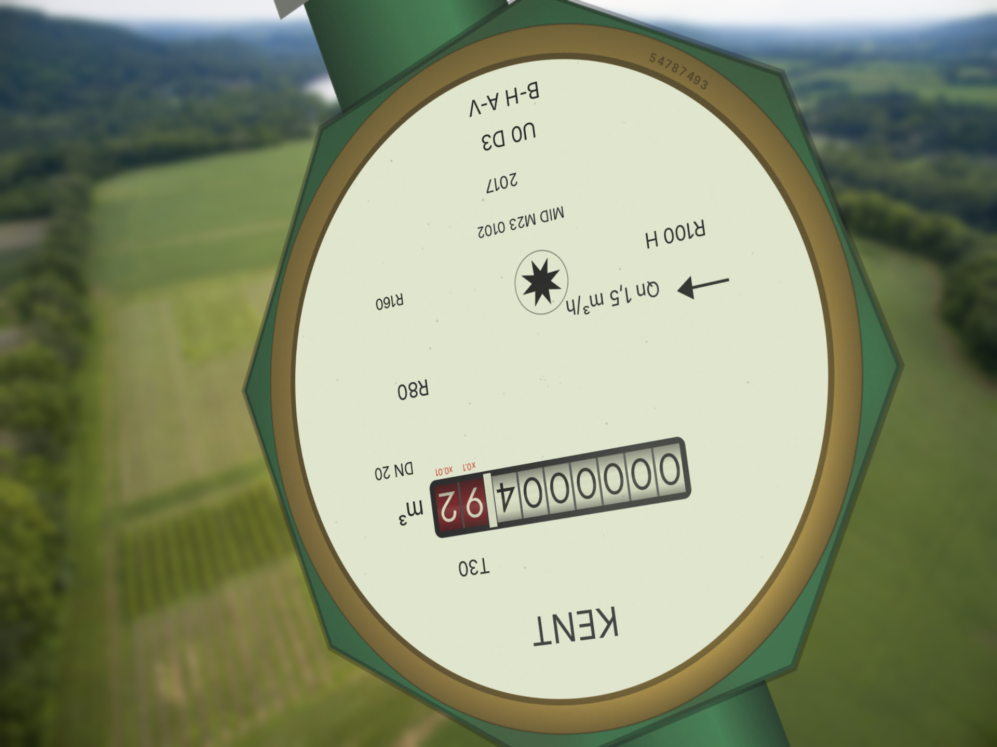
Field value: 4.92 m³
